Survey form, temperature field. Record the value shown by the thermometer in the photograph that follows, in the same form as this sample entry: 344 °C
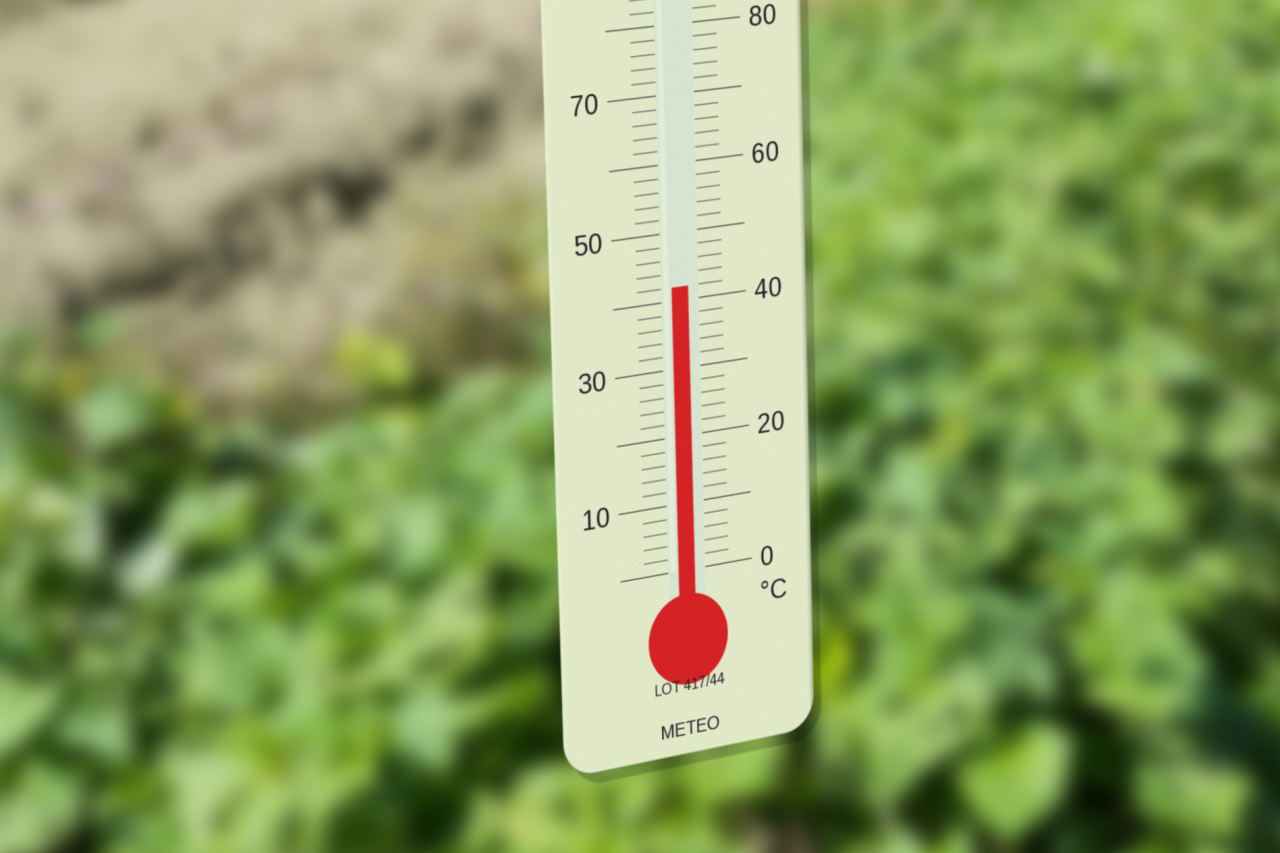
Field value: 42 °C
